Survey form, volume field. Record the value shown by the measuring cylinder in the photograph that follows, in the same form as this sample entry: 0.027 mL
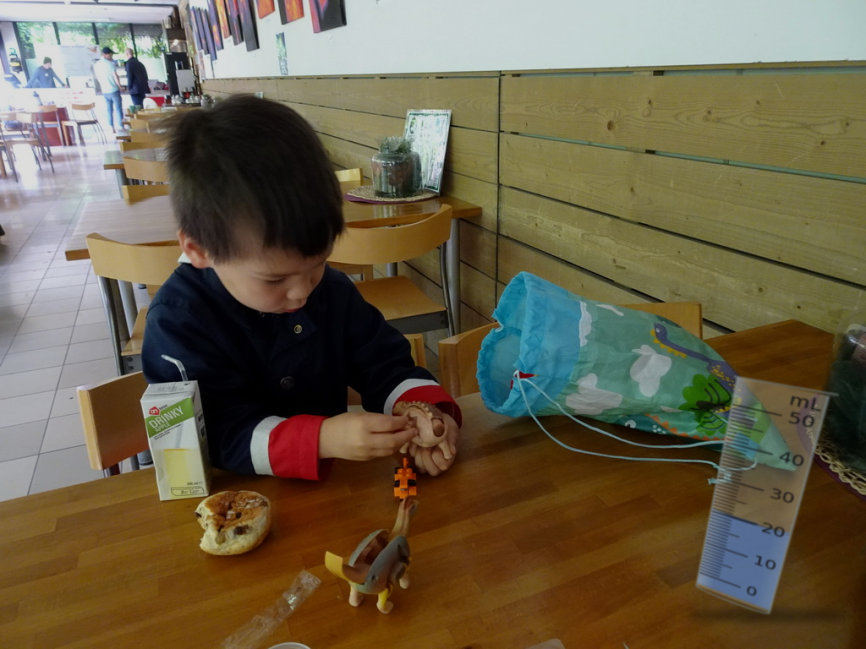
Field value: 20 mL
